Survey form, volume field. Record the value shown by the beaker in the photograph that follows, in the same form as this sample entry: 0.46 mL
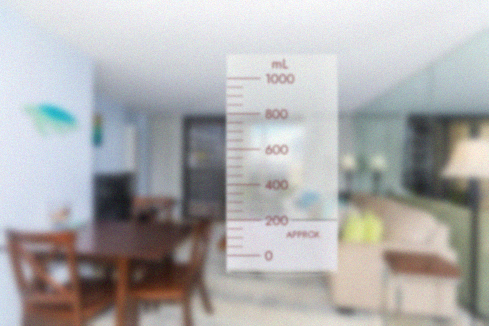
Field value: 200 mL
